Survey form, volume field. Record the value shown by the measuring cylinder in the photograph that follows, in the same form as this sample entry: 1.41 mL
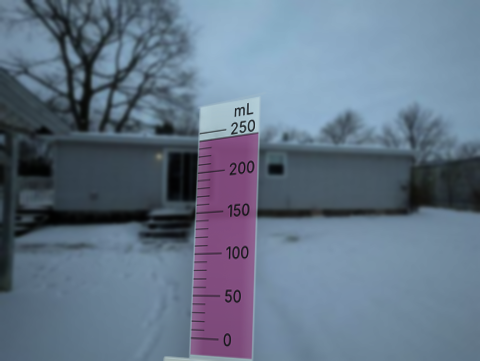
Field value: 240 mL
